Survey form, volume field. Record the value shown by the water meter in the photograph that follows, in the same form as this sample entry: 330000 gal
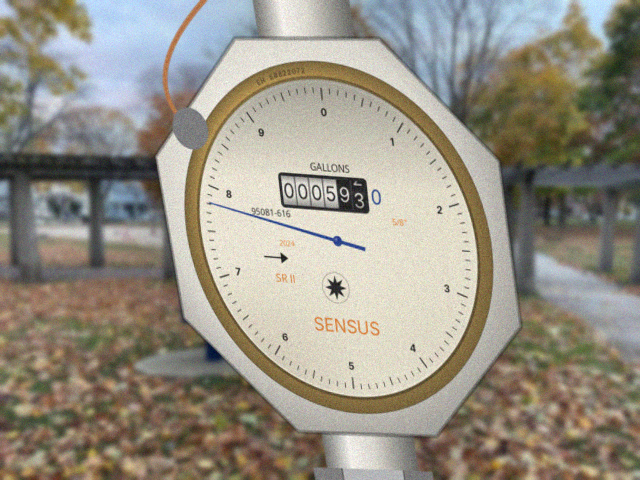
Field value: 5927.8 gal
